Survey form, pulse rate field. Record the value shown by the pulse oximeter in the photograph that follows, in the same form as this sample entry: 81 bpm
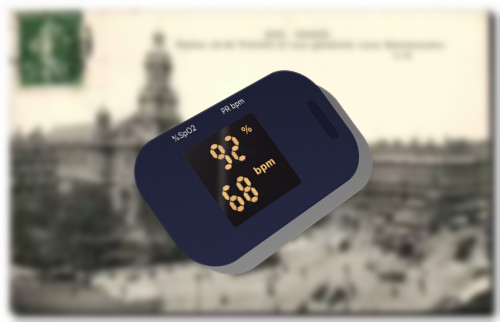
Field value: 68 bpm
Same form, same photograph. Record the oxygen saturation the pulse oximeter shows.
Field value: 92 %
